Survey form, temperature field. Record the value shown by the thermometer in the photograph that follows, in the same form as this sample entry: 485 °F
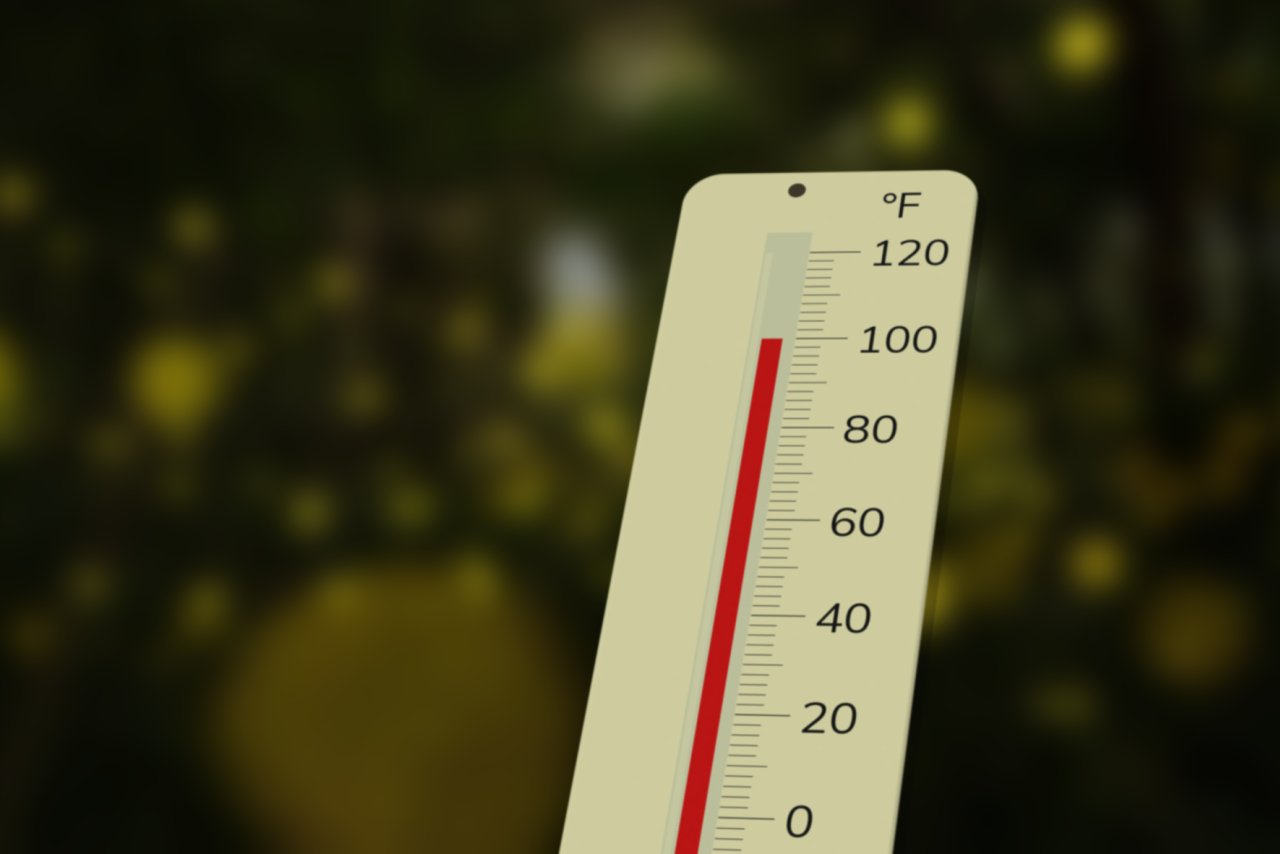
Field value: 100 °F
